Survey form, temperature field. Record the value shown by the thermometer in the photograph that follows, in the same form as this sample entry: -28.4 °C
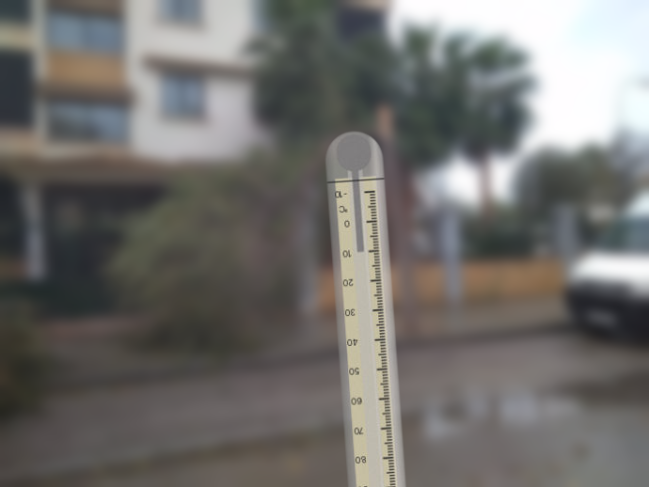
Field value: 10 °C
